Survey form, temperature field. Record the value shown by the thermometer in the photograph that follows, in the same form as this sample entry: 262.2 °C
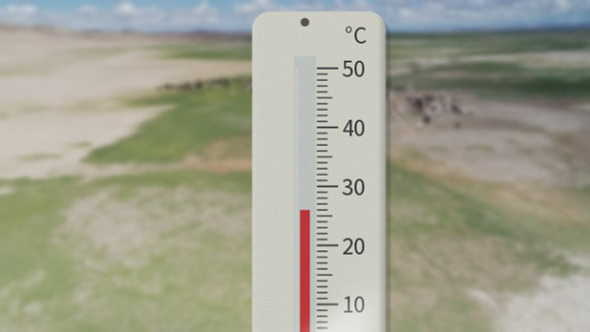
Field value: 26 °C
